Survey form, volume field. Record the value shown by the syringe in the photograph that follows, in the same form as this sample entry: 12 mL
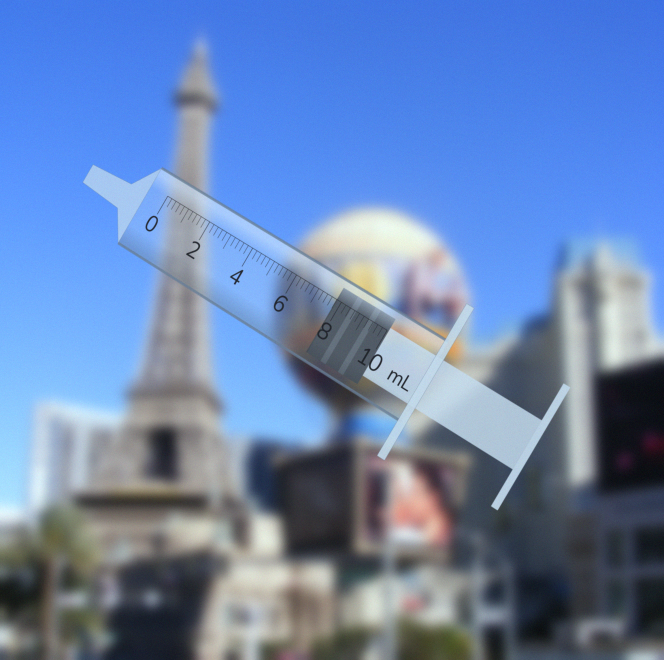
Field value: 7.8 mL
